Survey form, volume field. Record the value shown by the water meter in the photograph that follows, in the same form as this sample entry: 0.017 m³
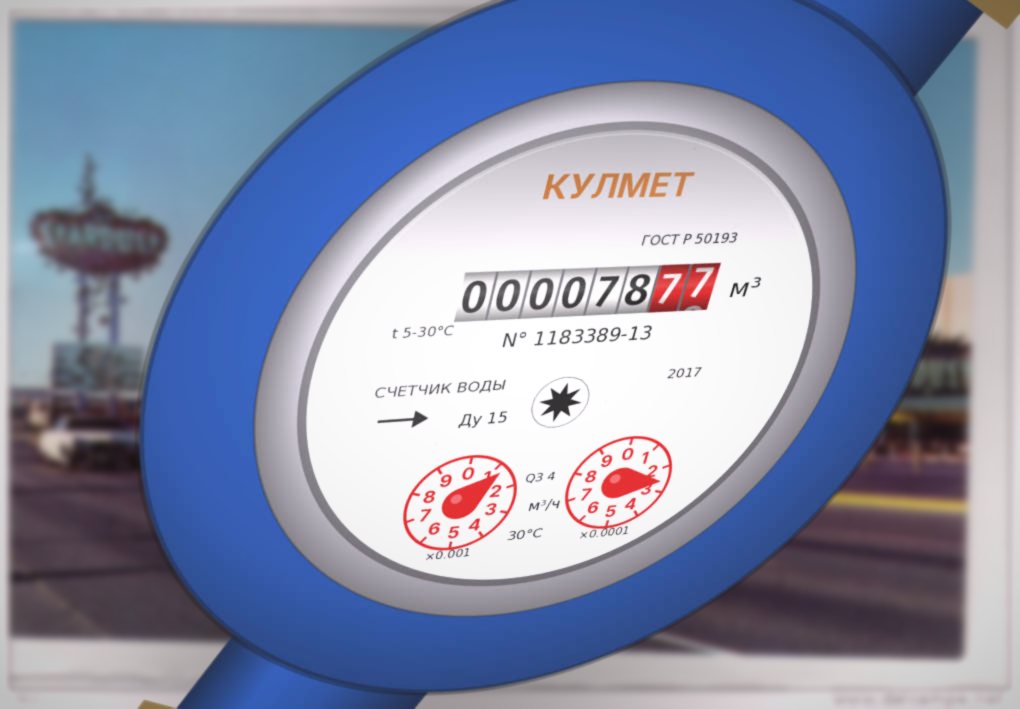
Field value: 78.7712 m³
